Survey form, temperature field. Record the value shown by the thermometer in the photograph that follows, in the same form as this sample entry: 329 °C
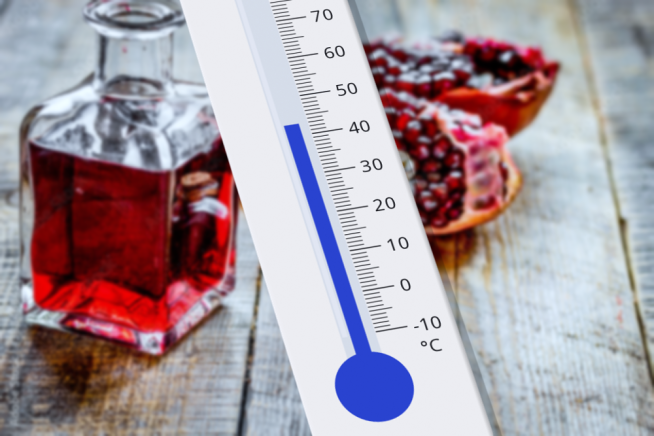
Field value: 43 °C
